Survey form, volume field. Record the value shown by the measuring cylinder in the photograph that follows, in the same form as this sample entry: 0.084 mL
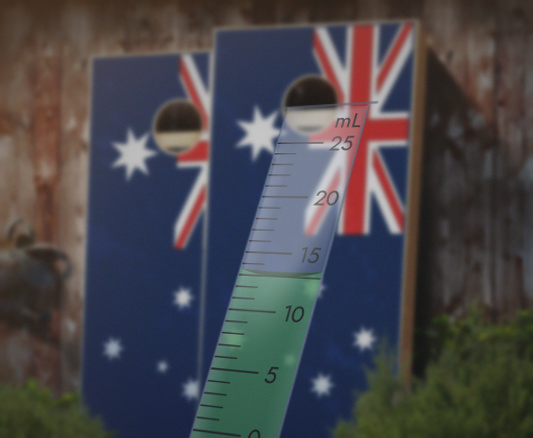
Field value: 13 mL
